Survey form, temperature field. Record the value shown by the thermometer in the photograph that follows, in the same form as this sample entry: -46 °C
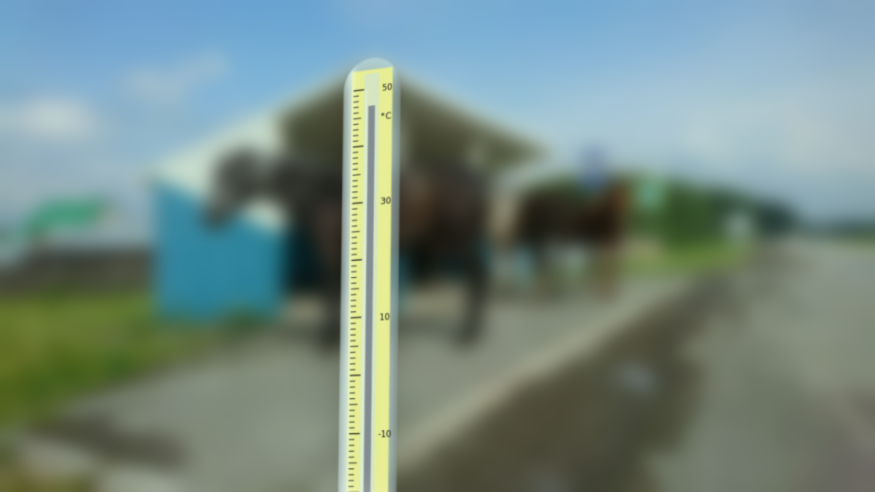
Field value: 47 °C
